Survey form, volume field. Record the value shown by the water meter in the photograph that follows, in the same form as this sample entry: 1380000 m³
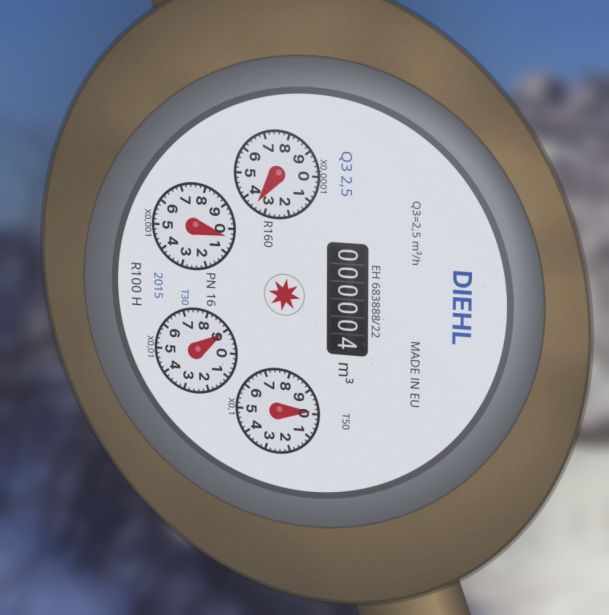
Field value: 3.9903 m³
